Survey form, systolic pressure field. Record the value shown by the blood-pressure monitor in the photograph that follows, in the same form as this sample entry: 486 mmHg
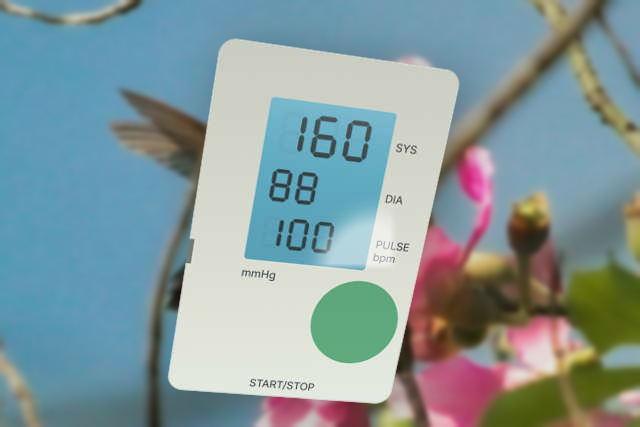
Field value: 160 mmHg
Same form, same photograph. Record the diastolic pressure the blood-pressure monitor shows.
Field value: 88 mmHg
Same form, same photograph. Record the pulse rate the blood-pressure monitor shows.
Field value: 100 bpm
